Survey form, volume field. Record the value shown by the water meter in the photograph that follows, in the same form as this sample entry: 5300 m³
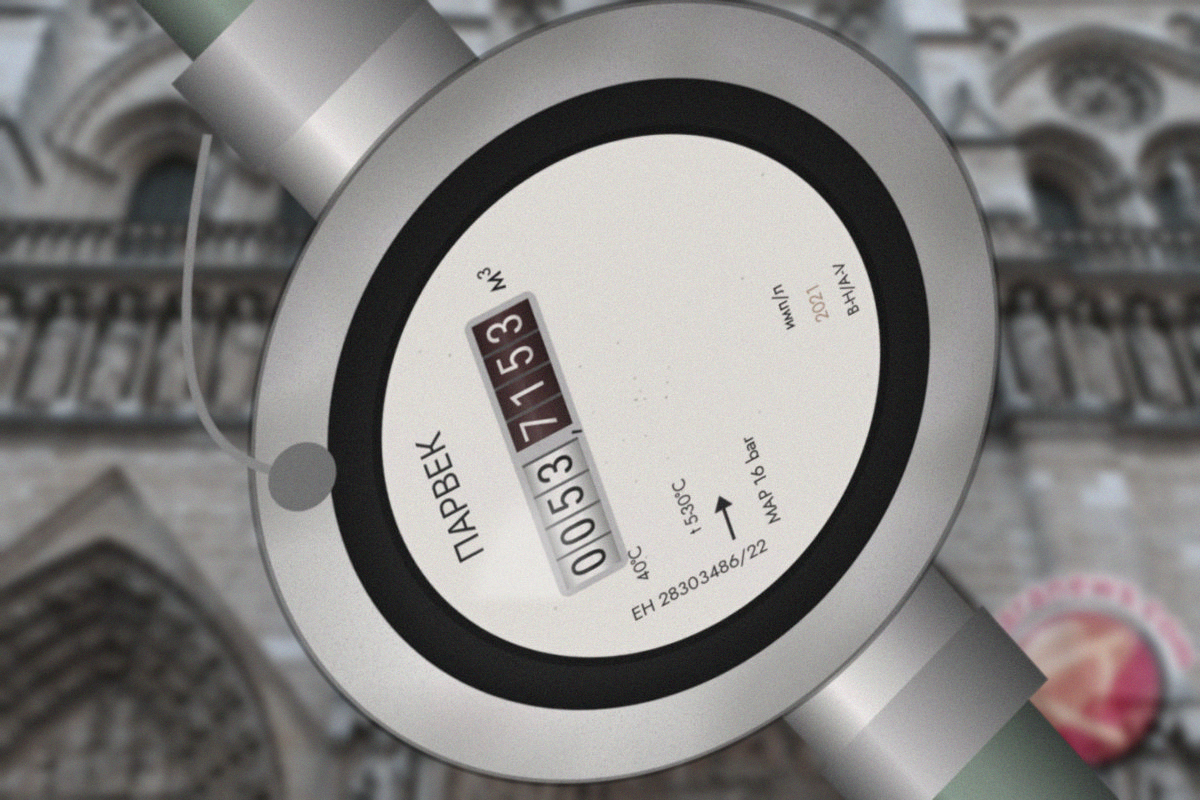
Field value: 53.7153 m³
